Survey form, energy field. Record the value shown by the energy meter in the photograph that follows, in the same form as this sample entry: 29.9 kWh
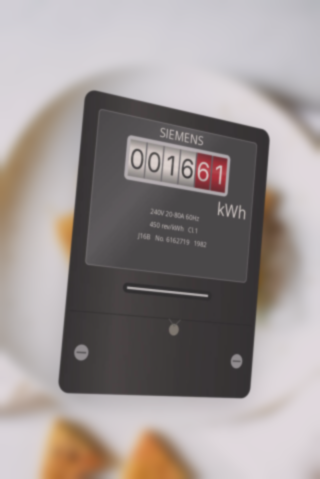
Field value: 16.61 kWh
